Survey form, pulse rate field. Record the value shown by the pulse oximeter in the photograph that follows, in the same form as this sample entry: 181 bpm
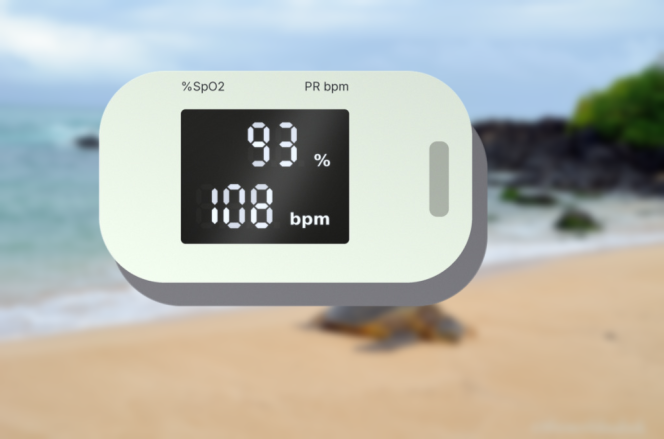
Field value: 108 bpm
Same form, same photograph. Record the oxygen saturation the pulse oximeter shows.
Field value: 93 %
